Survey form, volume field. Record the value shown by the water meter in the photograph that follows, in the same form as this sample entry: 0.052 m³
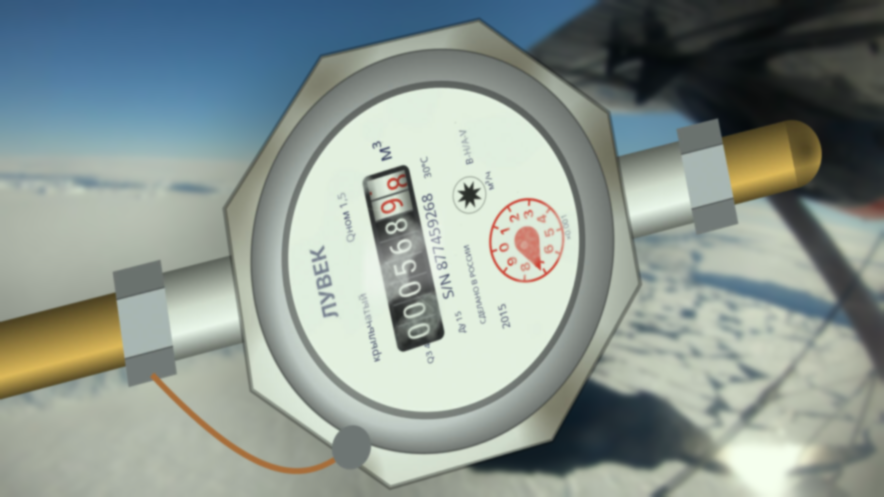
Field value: 568.977 m³
